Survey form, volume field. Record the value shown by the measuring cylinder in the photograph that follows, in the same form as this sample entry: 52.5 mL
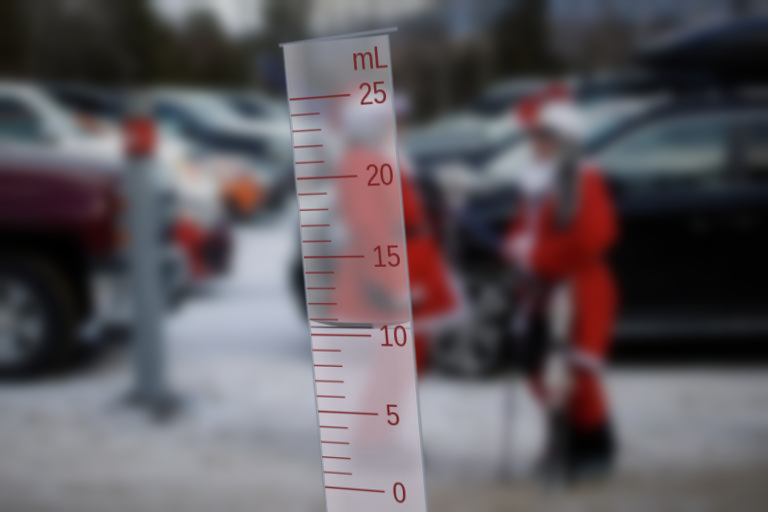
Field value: 10.5 mL
